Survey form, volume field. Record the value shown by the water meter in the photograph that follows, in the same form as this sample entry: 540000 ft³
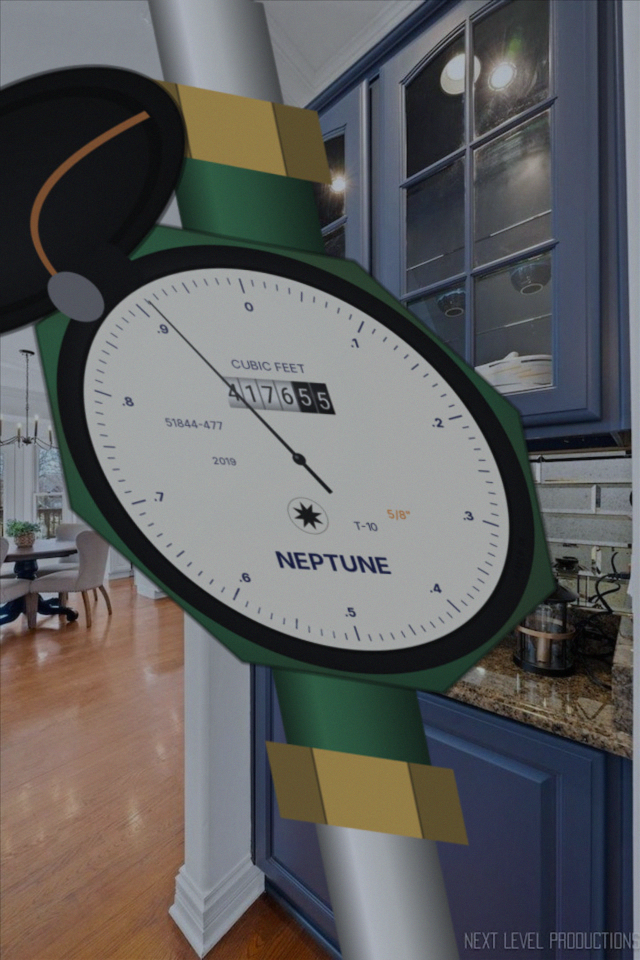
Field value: 417654.91 ft³
